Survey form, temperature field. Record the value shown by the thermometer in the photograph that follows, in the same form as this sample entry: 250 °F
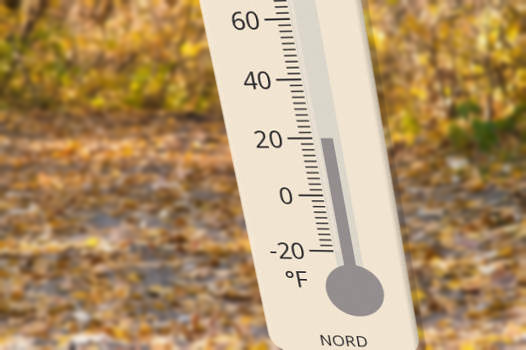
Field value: 20 °F
